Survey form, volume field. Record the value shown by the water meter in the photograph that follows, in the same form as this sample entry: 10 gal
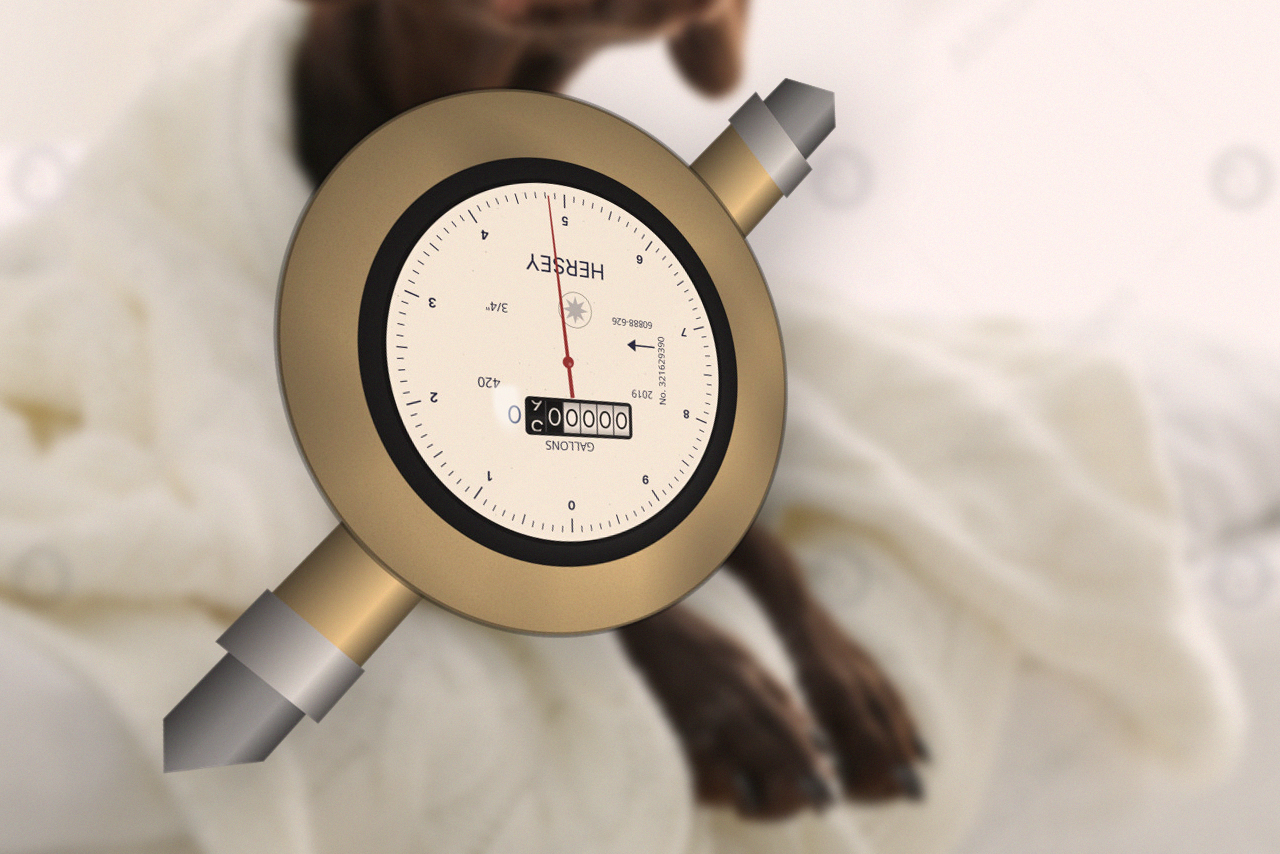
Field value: 54.8 gal
